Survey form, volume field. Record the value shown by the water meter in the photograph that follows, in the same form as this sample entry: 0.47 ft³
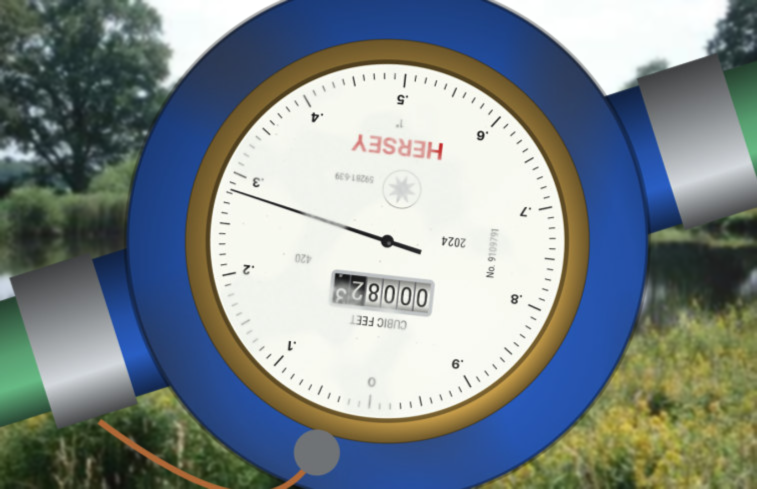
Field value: 823.28 ft³
